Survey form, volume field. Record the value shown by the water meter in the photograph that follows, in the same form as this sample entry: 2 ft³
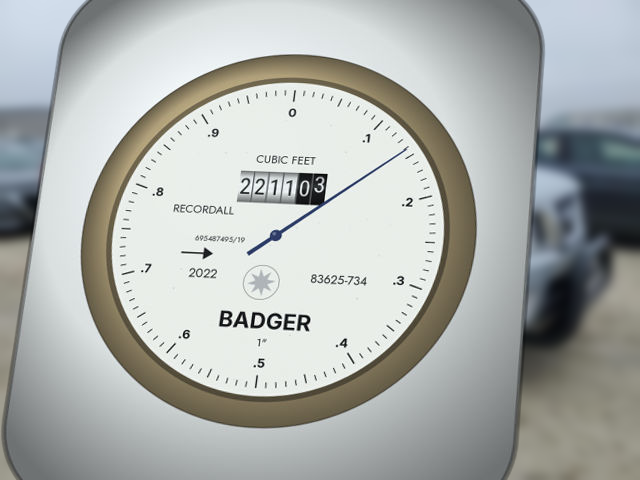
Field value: 221103.14 ft³
